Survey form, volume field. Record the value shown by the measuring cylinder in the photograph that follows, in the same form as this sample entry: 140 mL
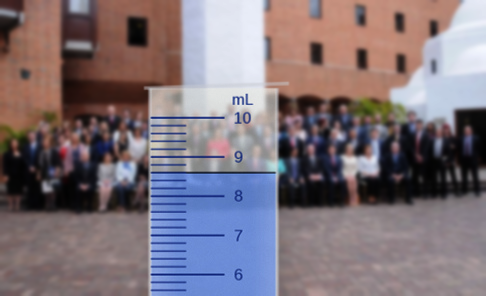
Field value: 8.6 mL
